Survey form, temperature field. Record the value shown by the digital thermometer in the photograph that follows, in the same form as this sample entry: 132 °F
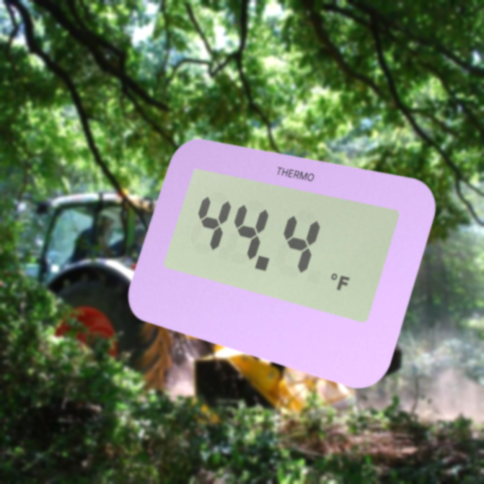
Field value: 44.4 °F
